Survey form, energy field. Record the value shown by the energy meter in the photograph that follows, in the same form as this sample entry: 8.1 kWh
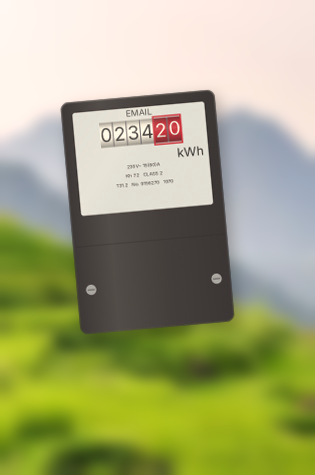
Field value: 234.20 kWh
